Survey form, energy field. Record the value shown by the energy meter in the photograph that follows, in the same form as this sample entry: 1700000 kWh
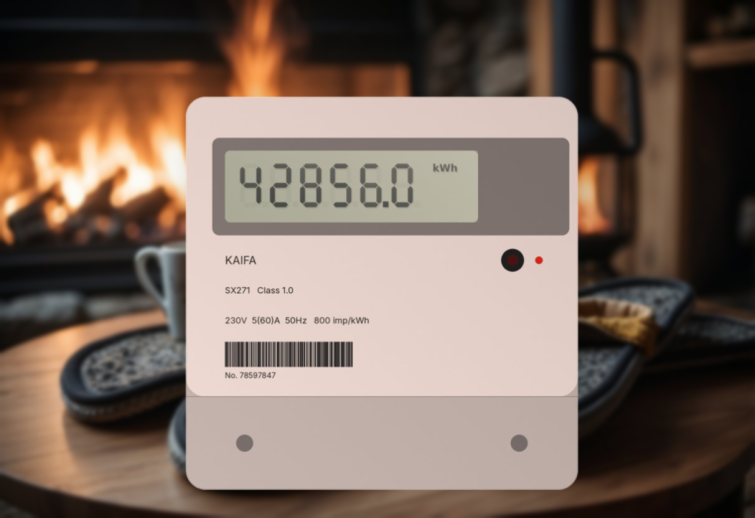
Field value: 42856.0 kWh
